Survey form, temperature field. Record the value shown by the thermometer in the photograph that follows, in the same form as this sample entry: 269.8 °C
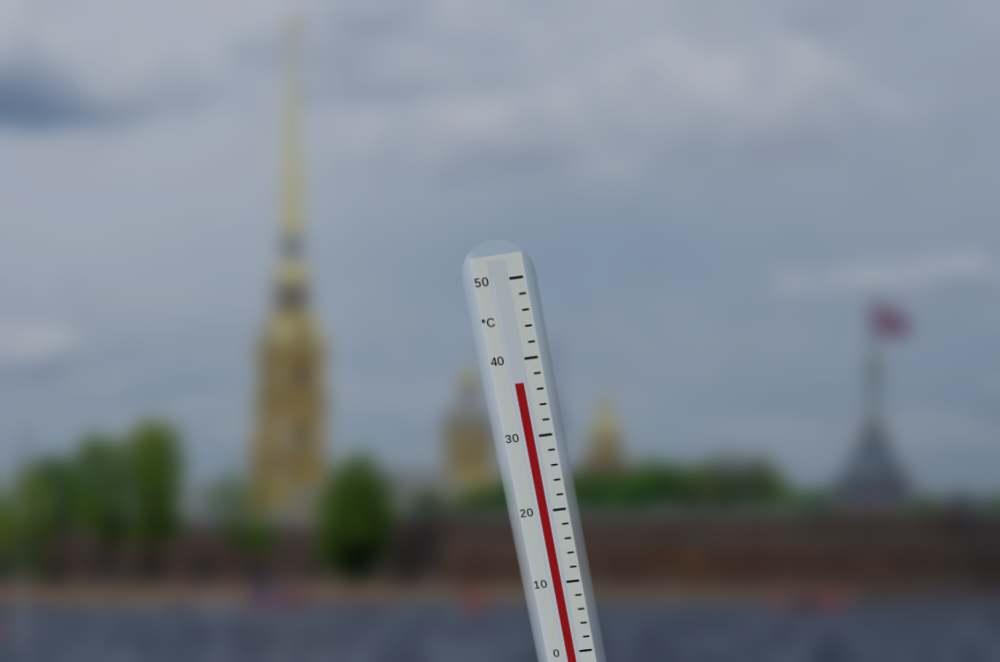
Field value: 37 °C
